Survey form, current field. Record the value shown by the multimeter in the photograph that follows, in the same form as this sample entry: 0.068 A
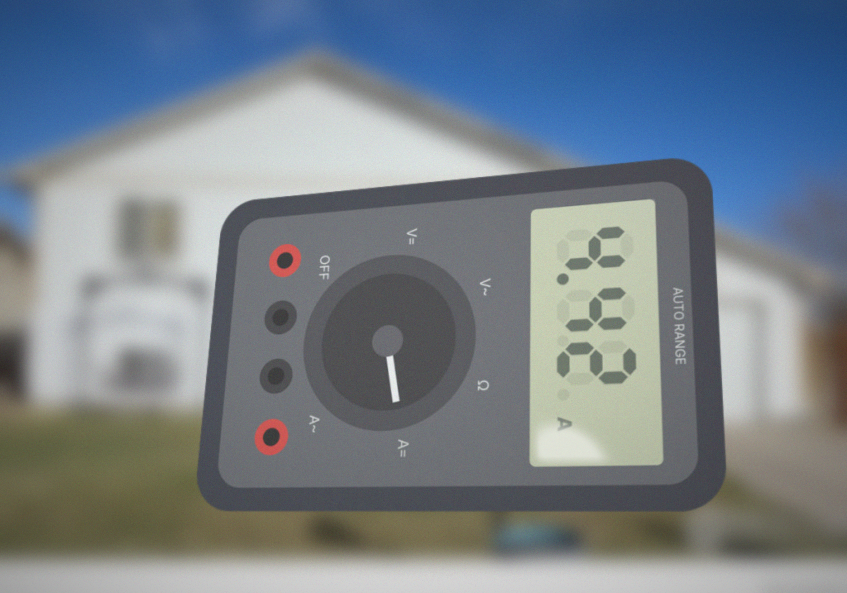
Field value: 4.42 A
